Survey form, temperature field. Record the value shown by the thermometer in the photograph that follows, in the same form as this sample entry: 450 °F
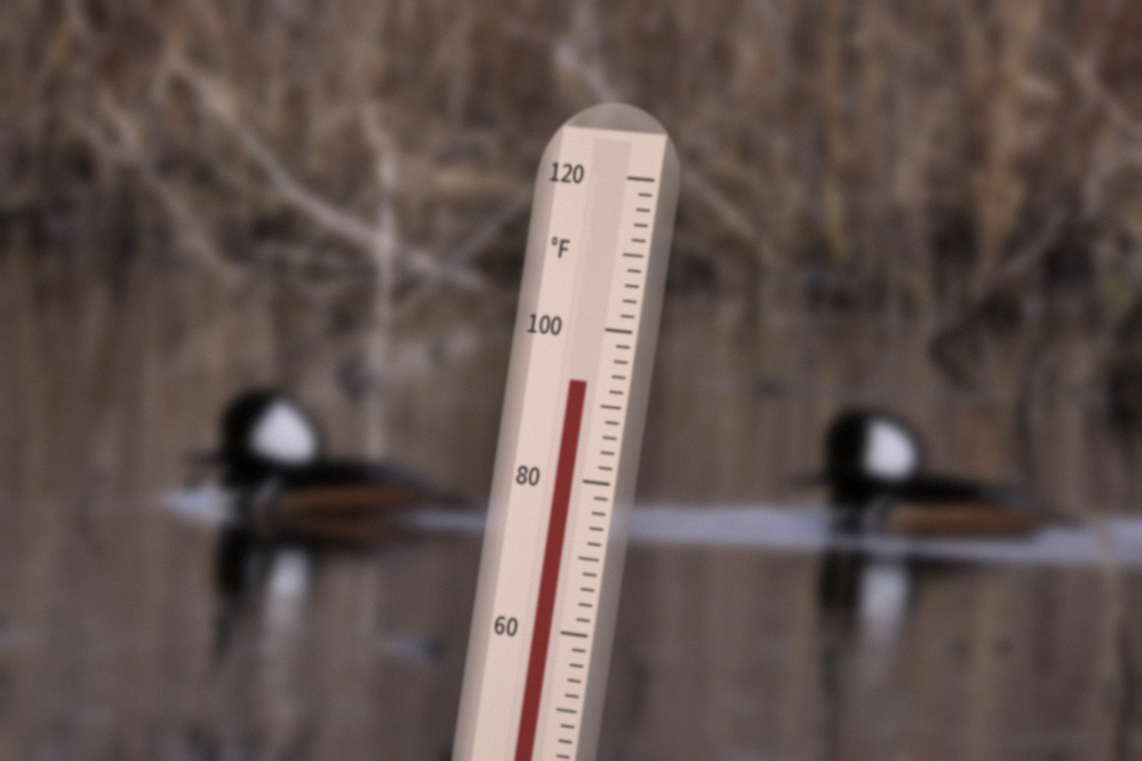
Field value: 93 °F
